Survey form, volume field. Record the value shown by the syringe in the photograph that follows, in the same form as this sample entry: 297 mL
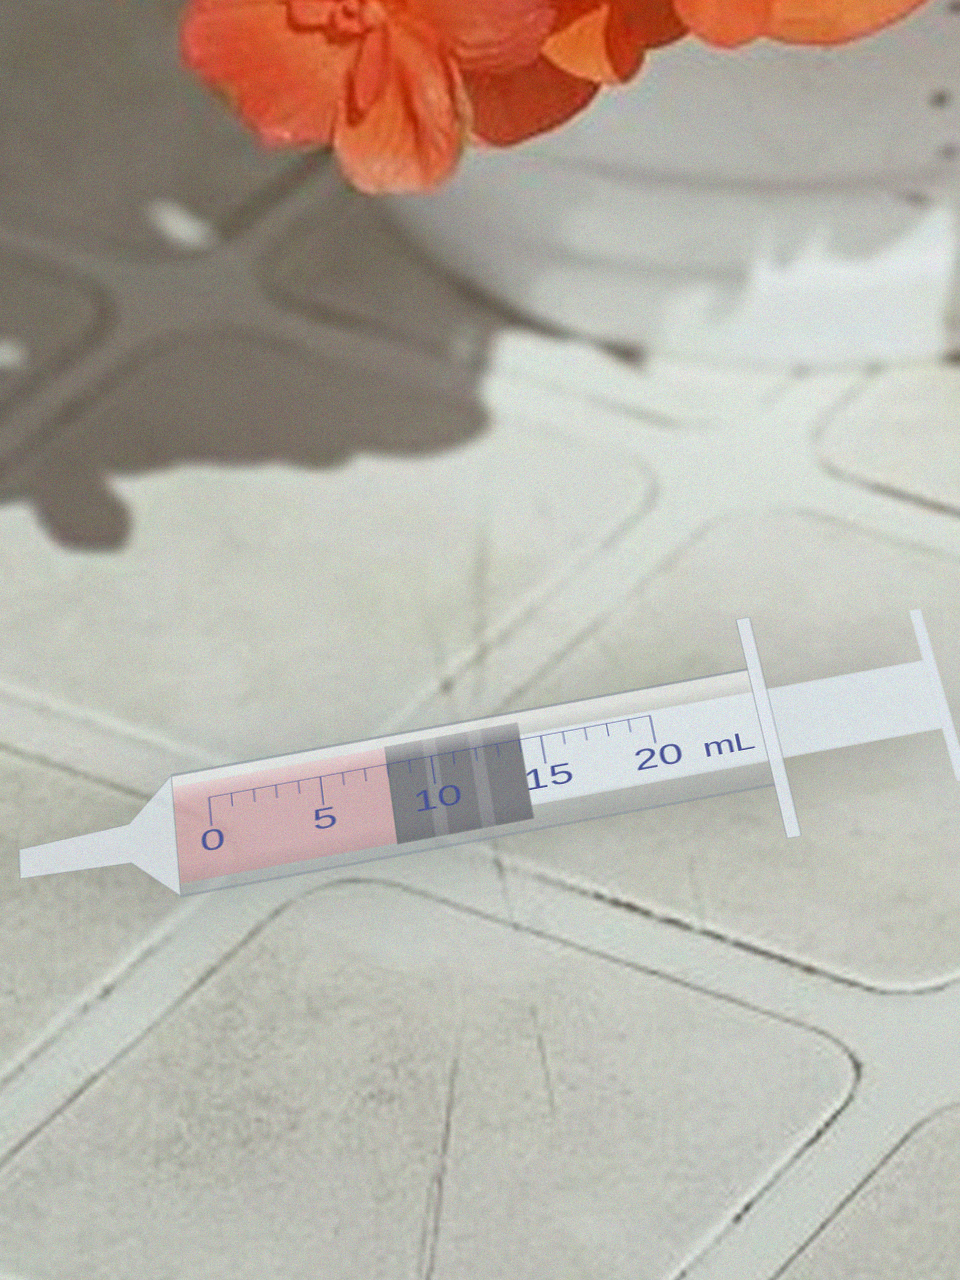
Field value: 8 mL
